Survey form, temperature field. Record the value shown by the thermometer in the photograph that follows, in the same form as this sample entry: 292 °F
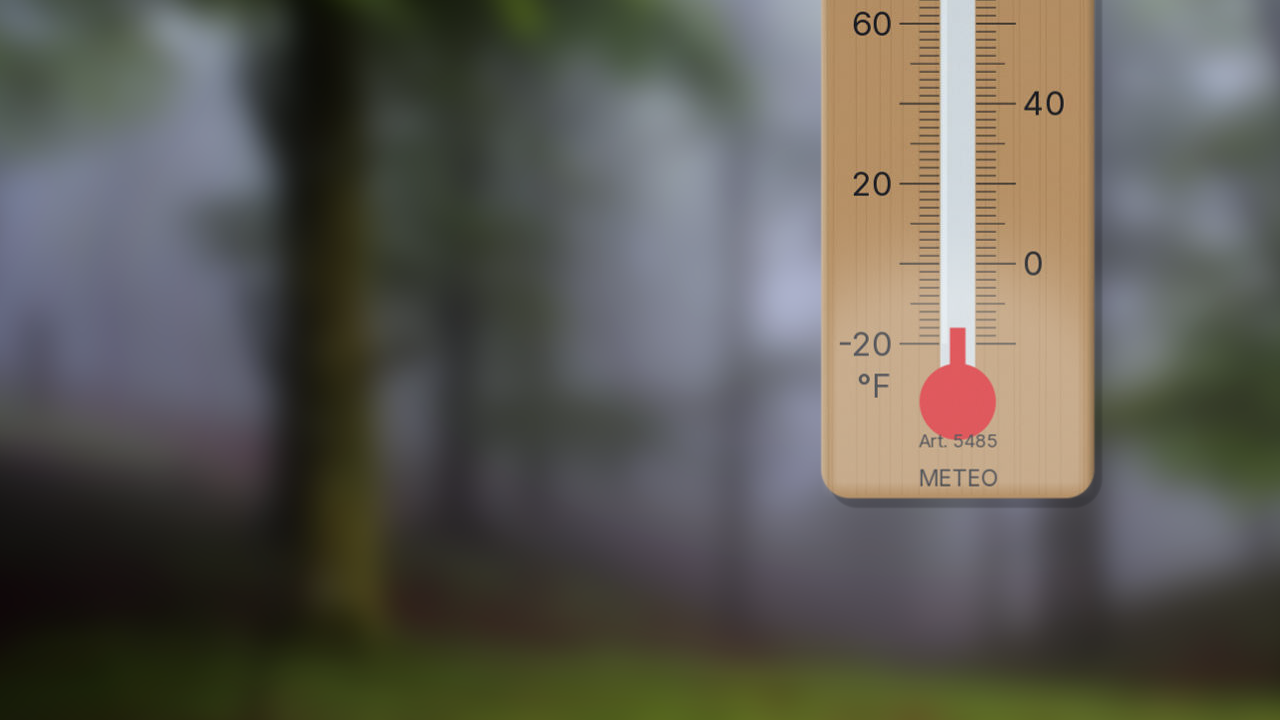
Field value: -16 °F
